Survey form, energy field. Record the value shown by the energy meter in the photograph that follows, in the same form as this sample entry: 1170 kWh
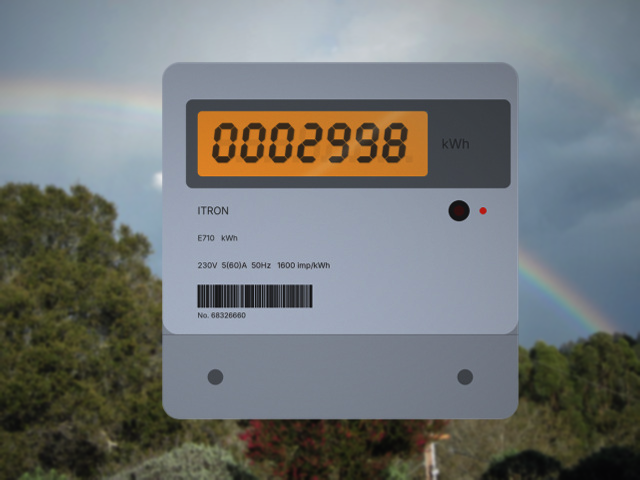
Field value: 2998 kWh
